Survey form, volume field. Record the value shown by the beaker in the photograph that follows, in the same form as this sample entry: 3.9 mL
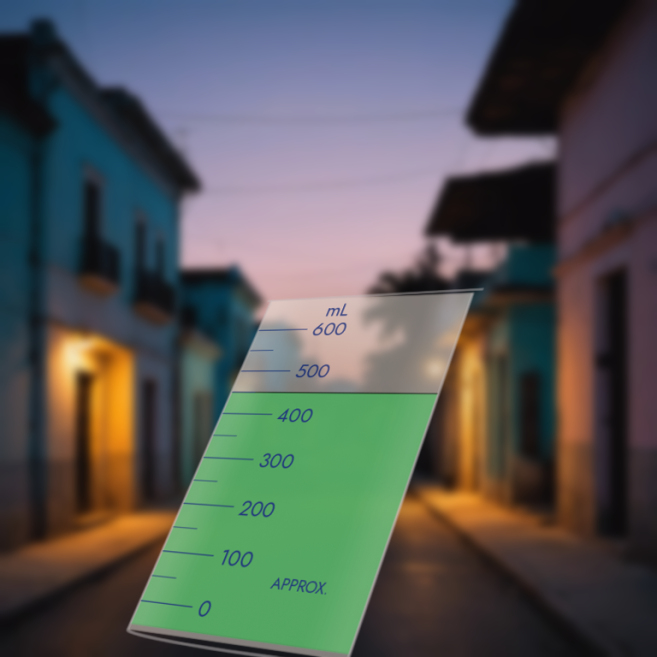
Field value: 450 mL
